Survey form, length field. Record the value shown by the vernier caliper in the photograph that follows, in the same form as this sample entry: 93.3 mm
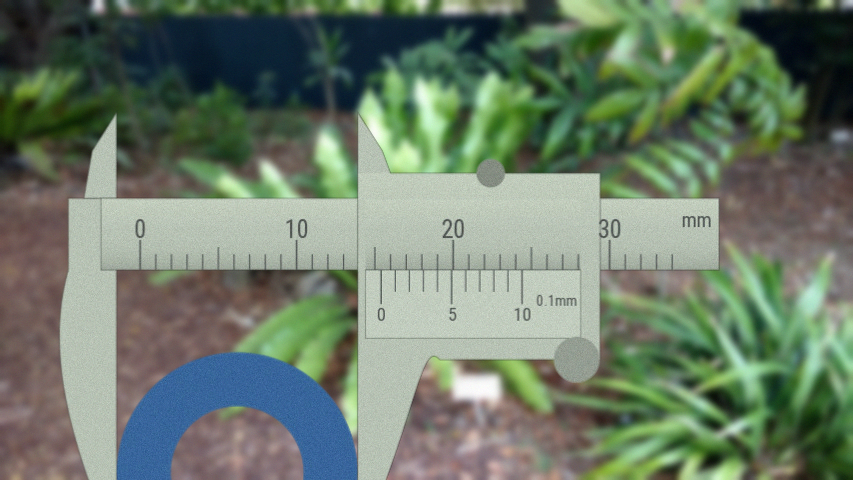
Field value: 15.4 mm
